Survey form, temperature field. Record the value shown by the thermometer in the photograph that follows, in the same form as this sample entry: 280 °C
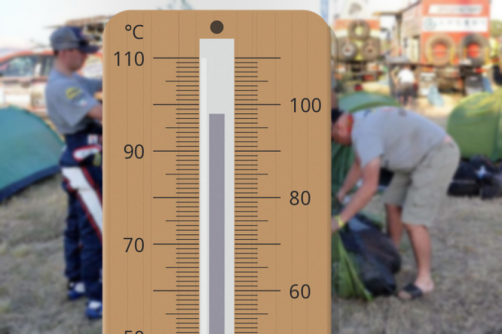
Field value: 98 °C
